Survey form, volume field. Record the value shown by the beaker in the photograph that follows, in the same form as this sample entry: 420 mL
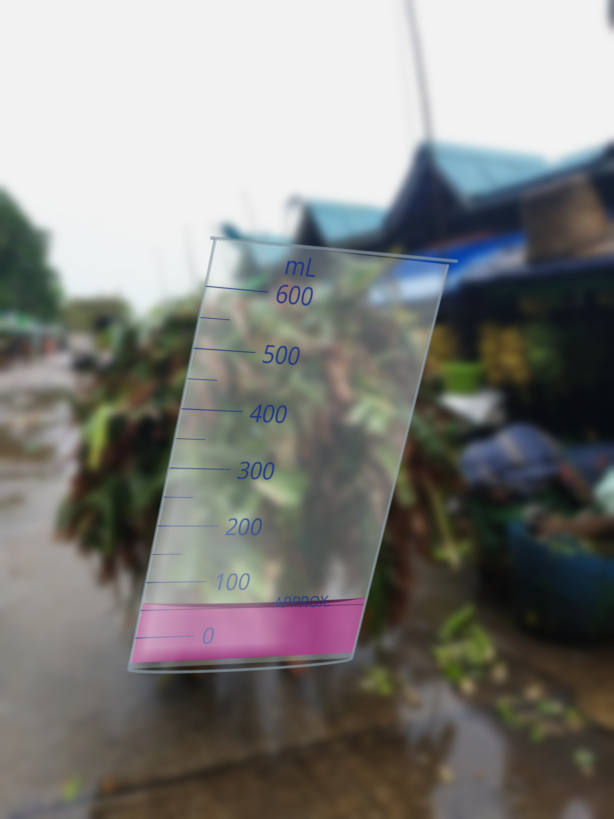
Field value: 50 mL
